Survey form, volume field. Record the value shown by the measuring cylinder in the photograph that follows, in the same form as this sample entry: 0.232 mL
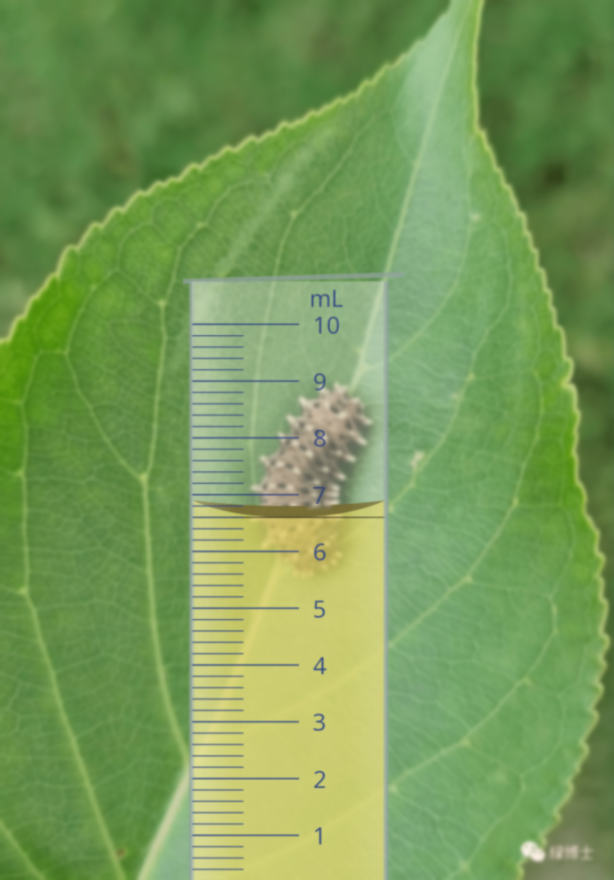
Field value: 6.6 mL
